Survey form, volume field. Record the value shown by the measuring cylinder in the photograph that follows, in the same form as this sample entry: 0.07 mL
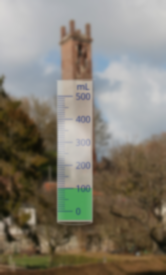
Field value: 100 mL
